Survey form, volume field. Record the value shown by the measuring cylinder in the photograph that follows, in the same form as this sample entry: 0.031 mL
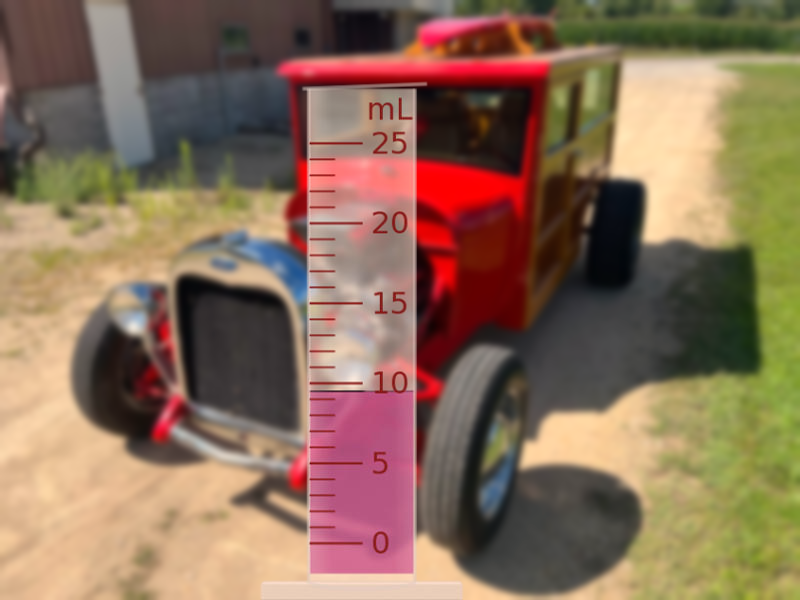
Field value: 9.5 mL
